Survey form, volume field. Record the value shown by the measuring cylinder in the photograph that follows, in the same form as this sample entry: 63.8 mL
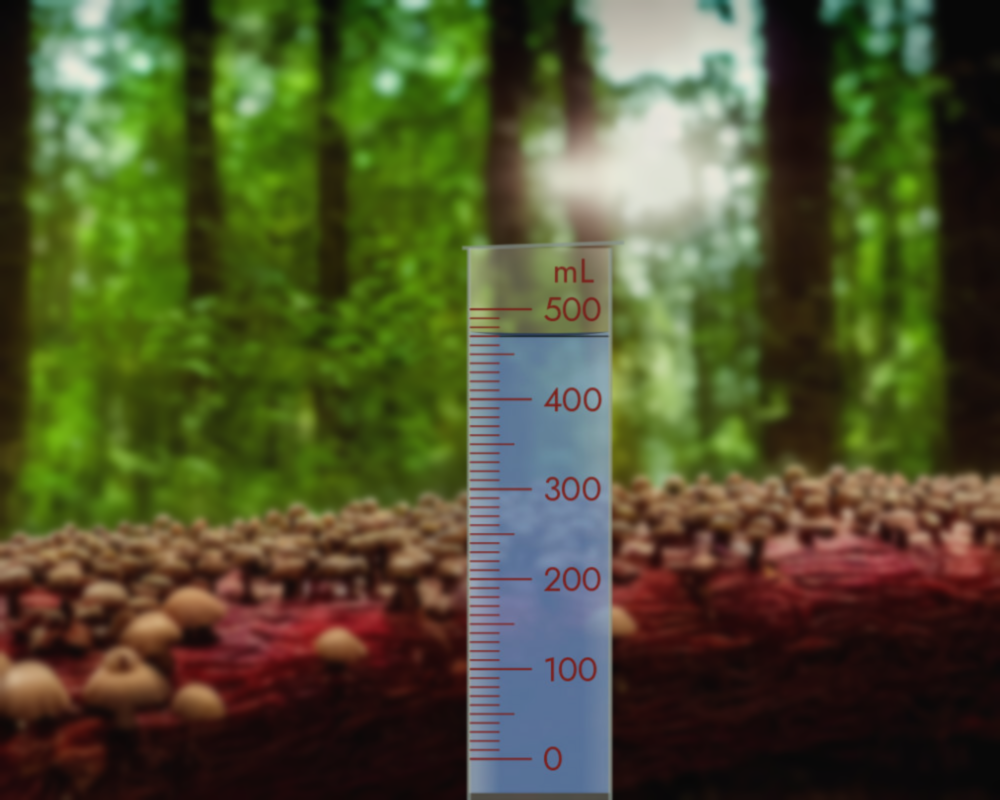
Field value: 470 mL
